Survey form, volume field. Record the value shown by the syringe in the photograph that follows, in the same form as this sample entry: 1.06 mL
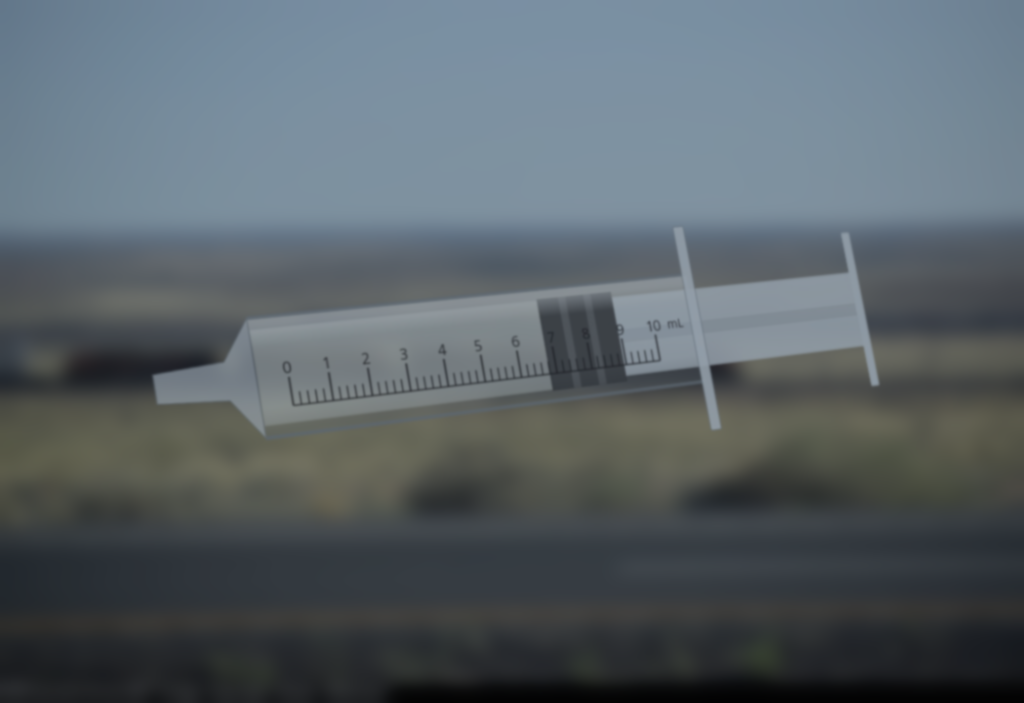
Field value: 6.8 mL
